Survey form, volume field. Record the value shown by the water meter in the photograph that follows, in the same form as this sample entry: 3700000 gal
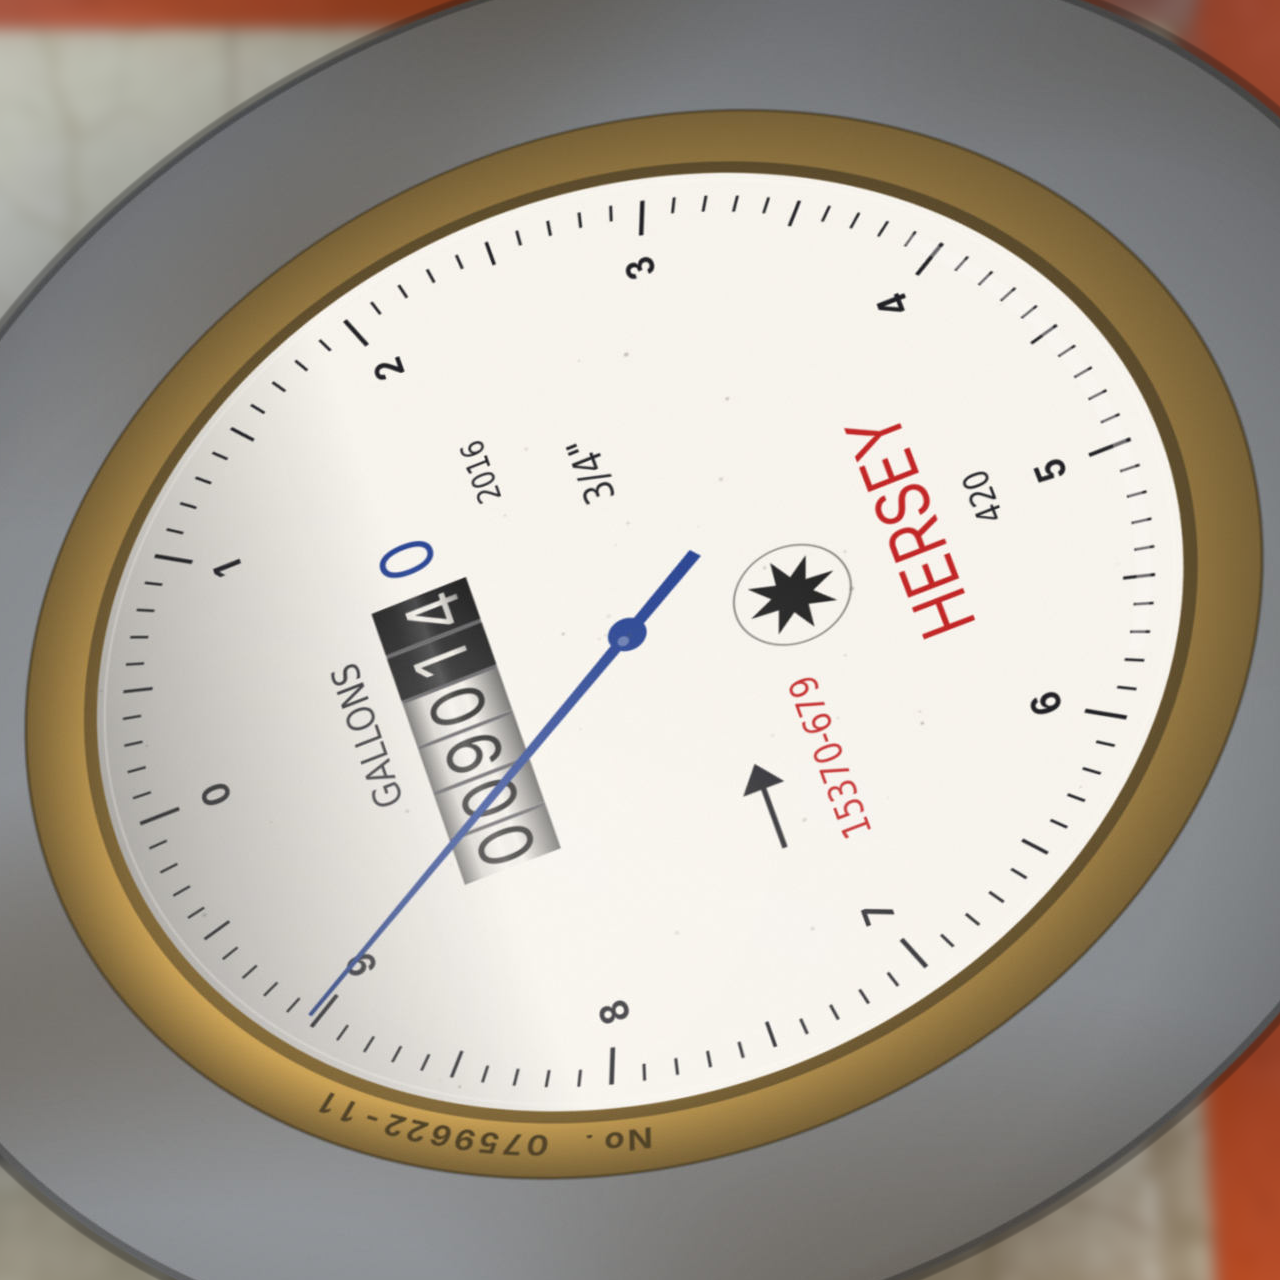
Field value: 90139.0 gal
